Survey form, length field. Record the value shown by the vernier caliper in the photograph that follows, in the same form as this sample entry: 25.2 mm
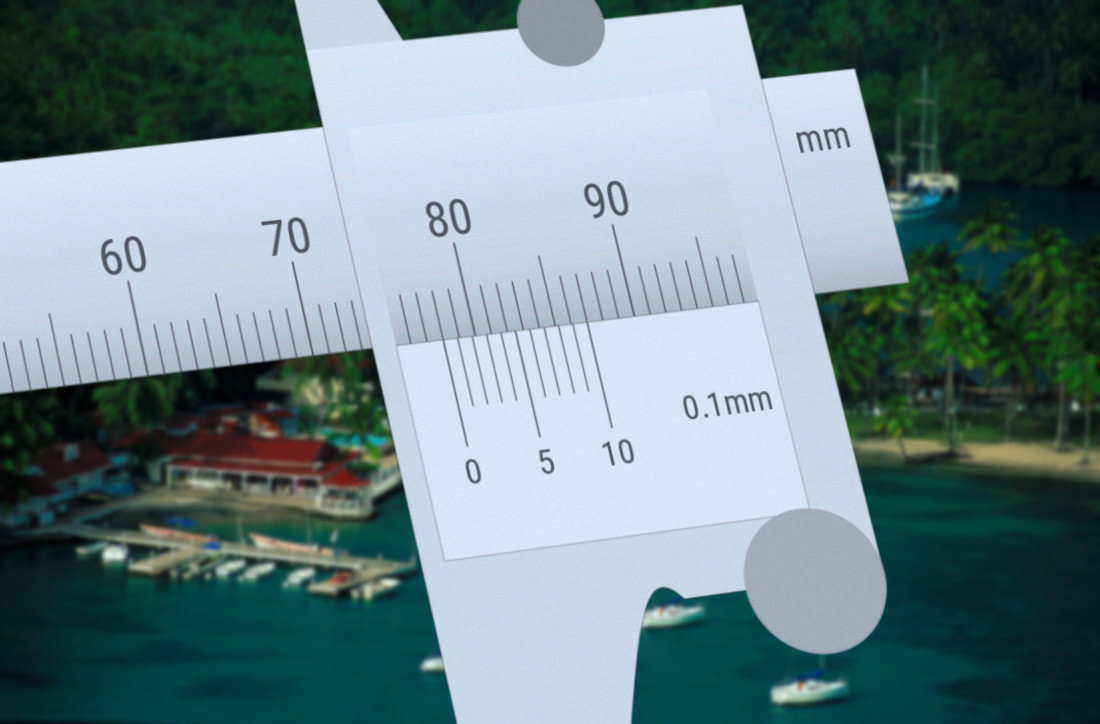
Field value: 78.0 mm
